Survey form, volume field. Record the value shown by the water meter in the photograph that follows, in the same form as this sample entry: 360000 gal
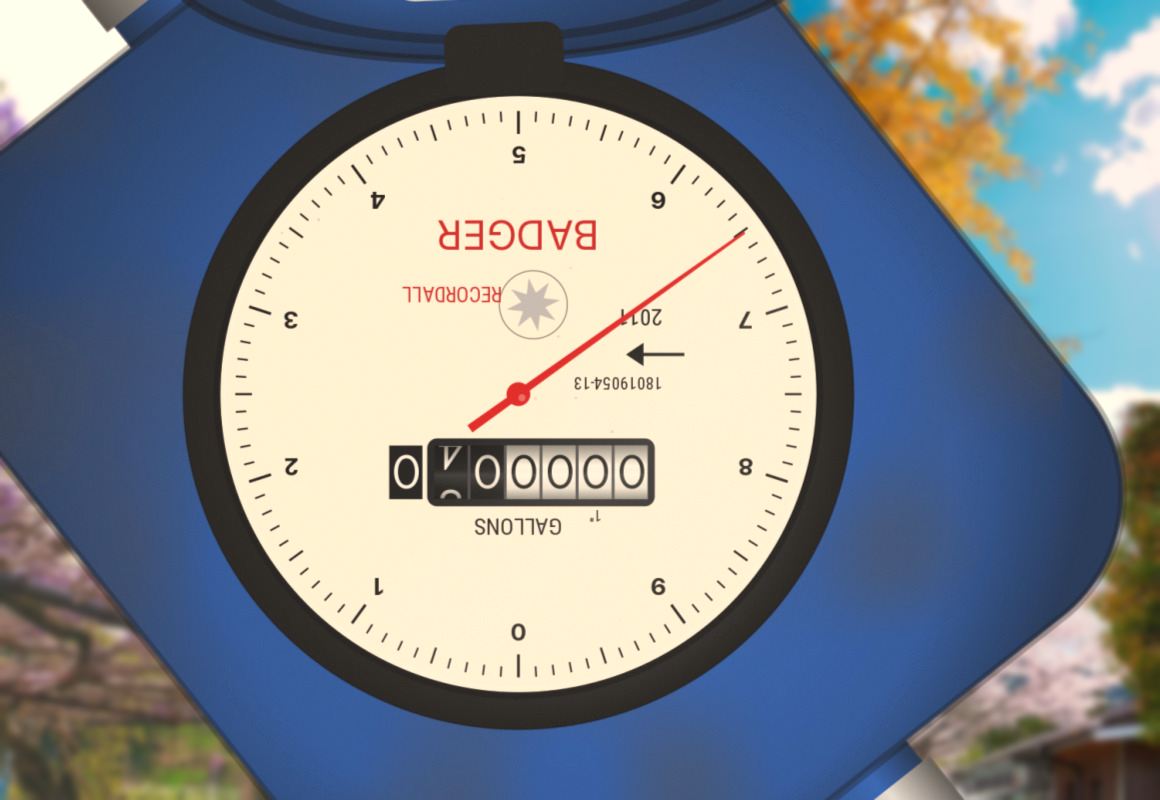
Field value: 36.5 gal
